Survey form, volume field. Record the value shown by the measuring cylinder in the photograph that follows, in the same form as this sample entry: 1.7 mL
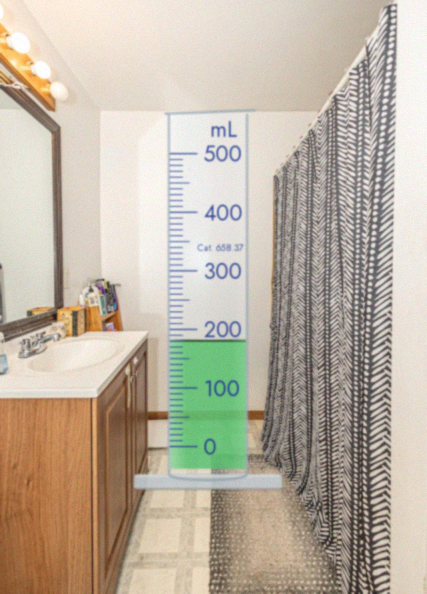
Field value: 180 mL
